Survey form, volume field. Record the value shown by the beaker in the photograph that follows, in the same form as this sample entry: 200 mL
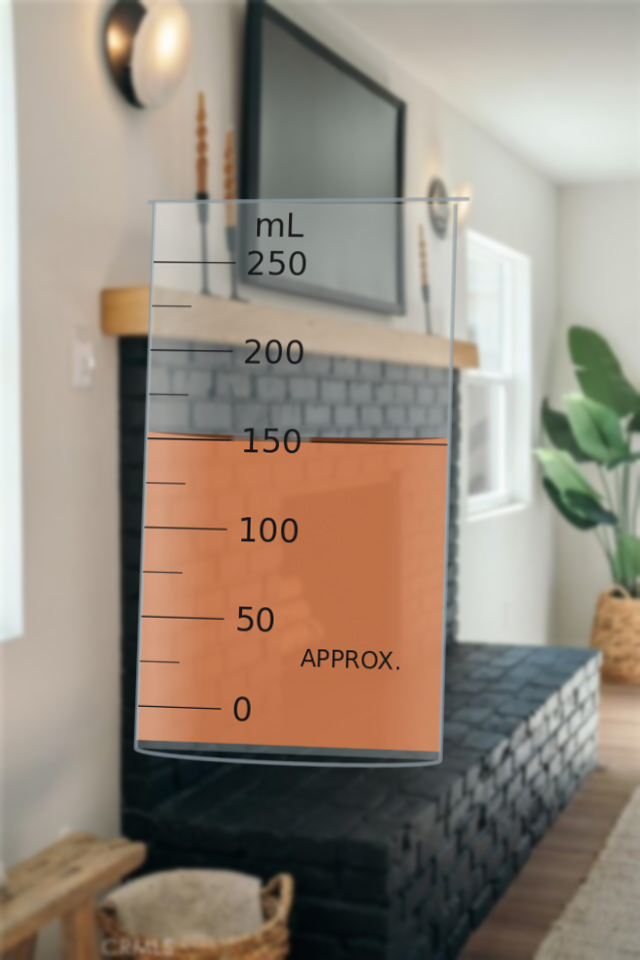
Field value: 150 mL
